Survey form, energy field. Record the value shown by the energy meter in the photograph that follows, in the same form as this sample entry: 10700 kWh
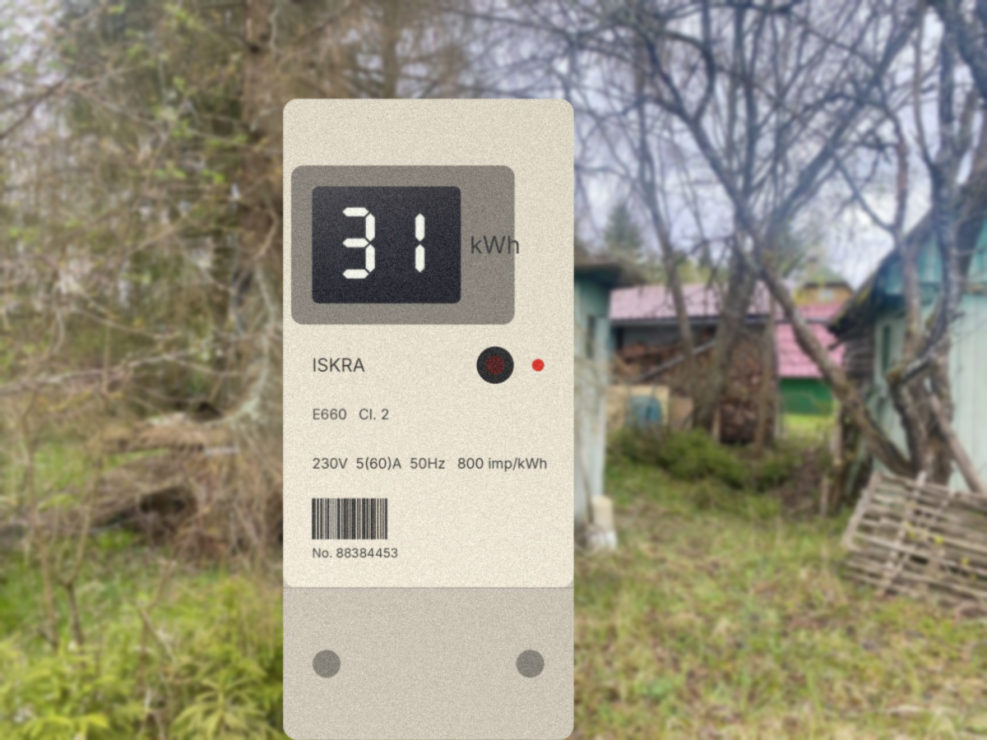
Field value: 31 kWh
